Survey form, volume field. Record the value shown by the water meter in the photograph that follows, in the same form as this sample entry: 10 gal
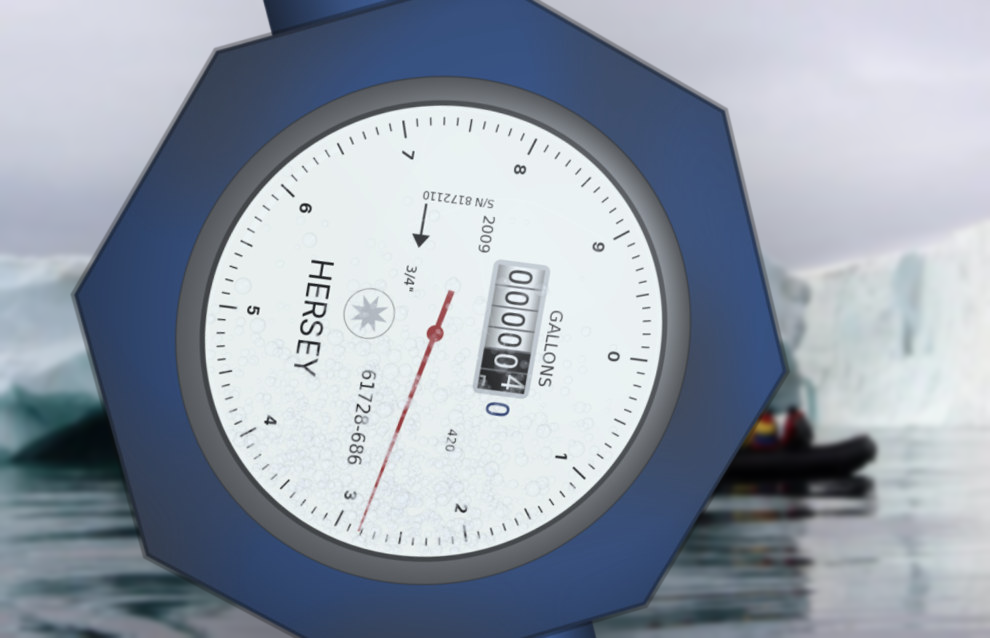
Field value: 42.8 gal
